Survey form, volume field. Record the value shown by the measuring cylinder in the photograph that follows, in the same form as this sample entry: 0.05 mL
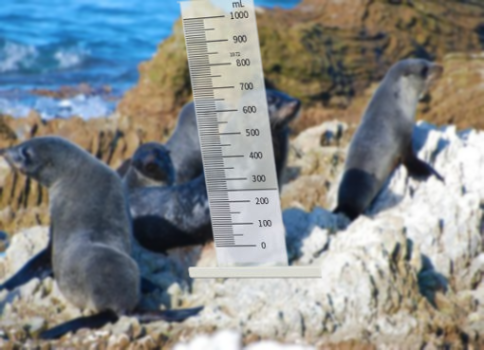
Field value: 250 mL
